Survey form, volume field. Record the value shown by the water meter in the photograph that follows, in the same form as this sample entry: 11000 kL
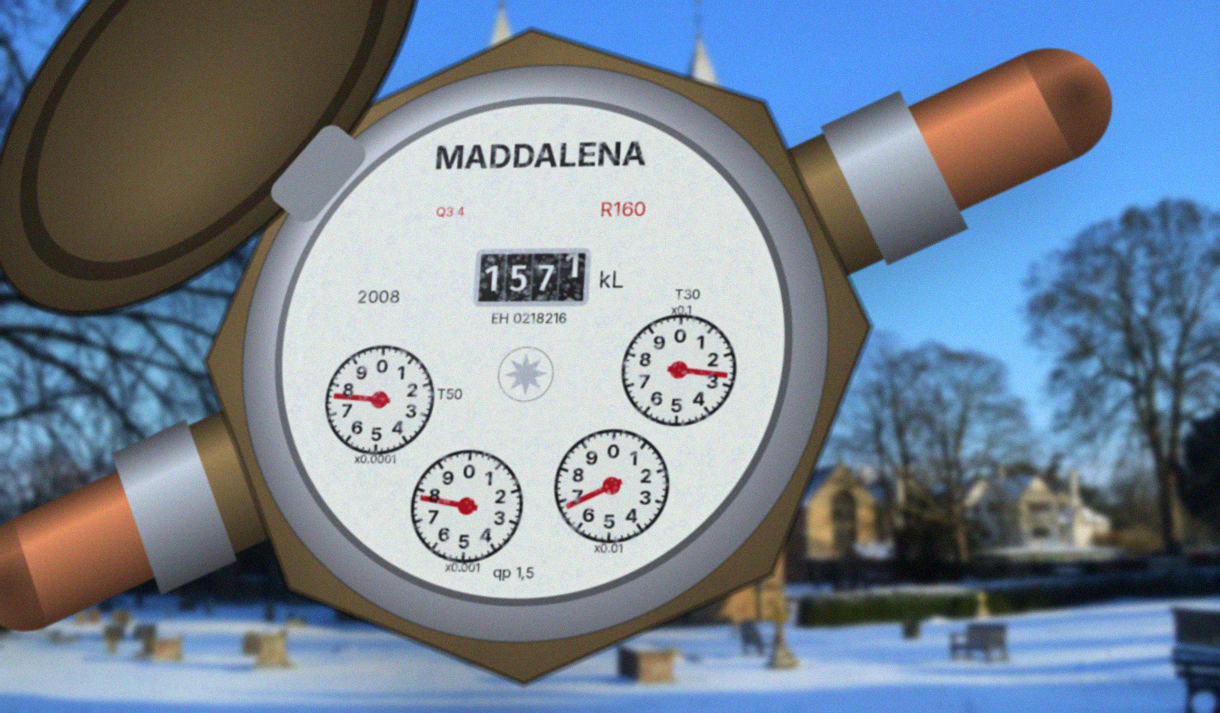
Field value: 1571.2677 kL
